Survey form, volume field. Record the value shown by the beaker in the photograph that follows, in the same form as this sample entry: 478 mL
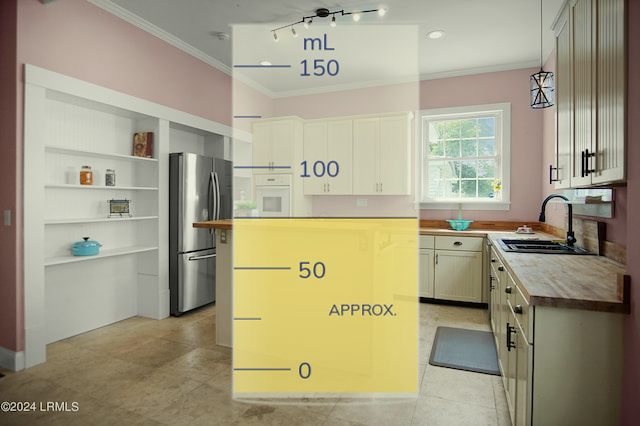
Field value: 75 mL
